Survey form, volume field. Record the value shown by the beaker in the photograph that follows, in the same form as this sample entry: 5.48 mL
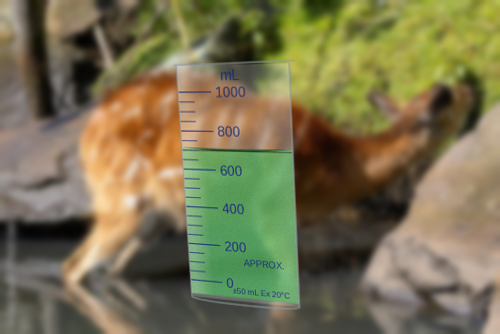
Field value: 700 mL
